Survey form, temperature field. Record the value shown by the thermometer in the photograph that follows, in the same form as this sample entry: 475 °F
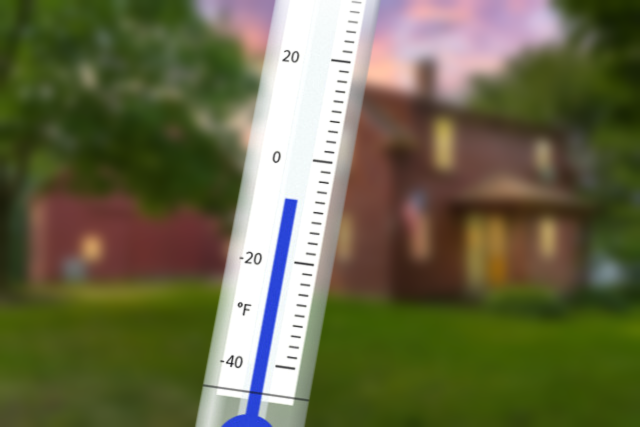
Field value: -8 °F
